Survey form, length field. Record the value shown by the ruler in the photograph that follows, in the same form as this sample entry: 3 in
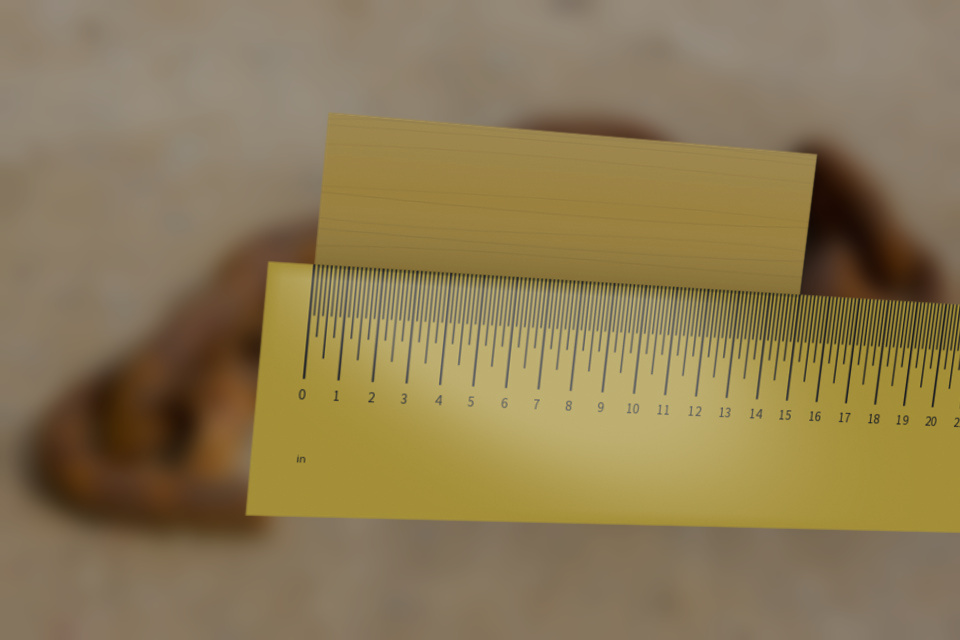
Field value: 15 in
